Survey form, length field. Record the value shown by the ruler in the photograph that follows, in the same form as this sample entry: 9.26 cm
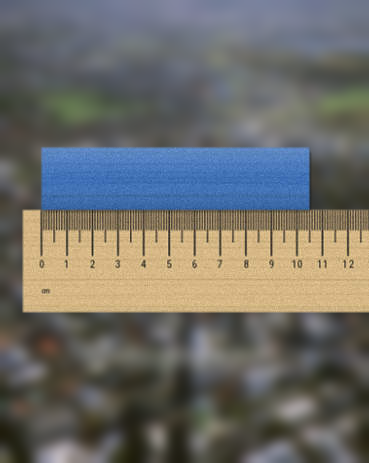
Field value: 10.5 cm
